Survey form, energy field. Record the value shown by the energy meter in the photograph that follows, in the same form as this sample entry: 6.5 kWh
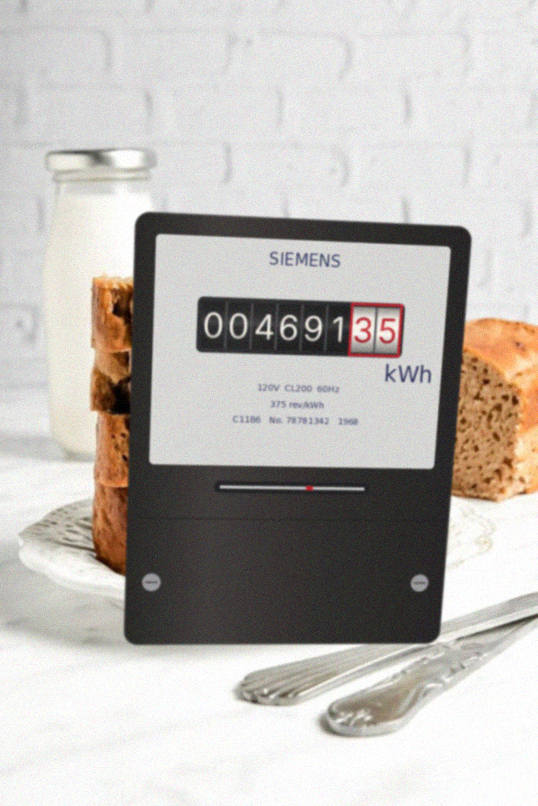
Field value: 4691.35 kWh
